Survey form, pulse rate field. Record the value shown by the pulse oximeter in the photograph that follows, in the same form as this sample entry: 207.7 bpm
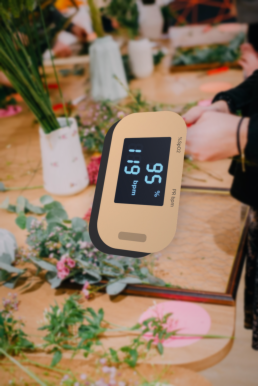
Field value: 119 bpm
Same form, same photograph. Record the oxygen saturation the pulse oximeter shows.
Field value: 95 %
